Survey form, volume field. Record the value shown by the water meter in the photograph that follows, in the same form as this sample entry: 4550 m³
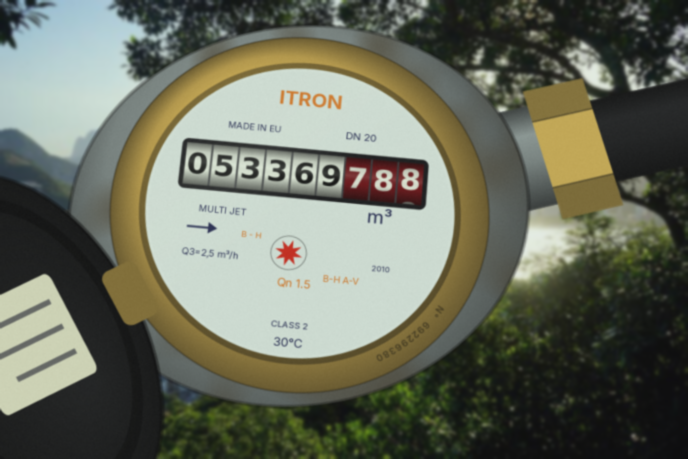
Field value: 53369.788 m³
